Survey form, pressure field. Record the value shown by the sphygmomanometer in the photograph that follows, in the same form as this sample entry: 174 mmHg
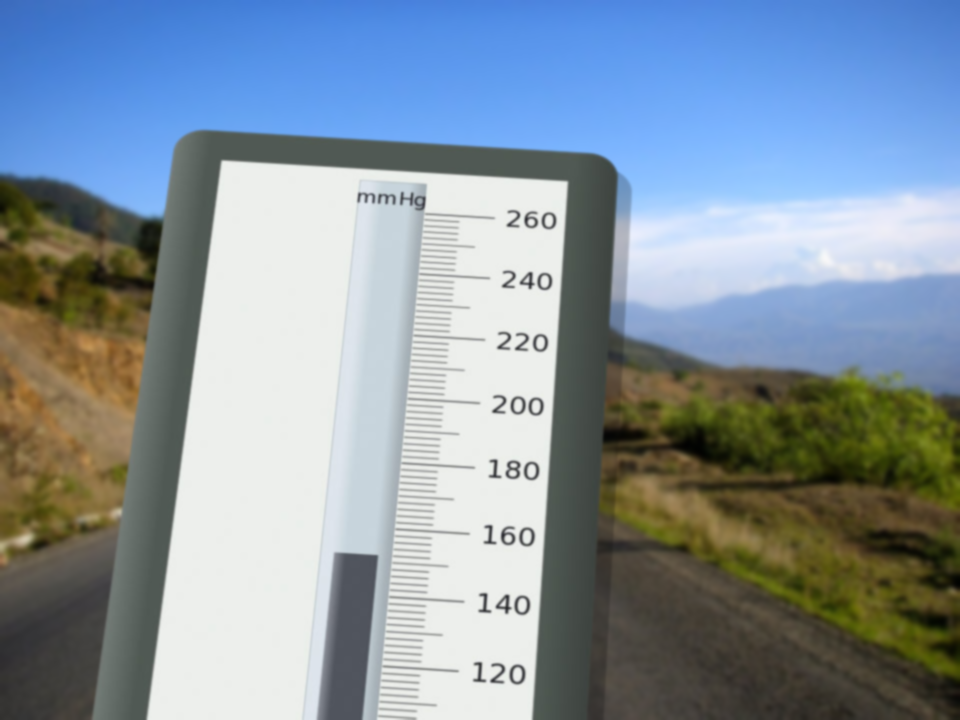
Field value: 152 mmHg
